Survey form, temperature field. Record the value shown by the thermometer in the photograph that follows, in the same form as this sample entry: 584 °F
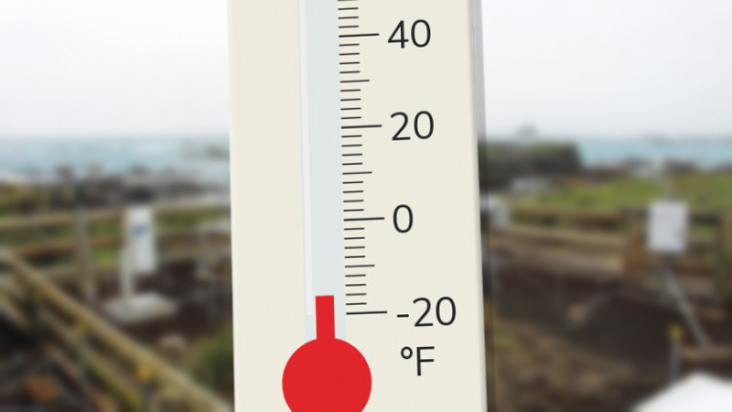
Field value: -16 °F
